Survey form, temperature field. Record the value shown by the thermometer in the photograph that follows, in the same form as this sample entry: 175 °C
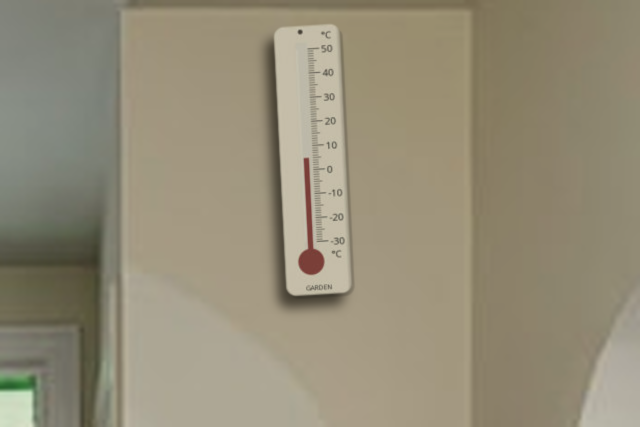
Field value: 5 °C
